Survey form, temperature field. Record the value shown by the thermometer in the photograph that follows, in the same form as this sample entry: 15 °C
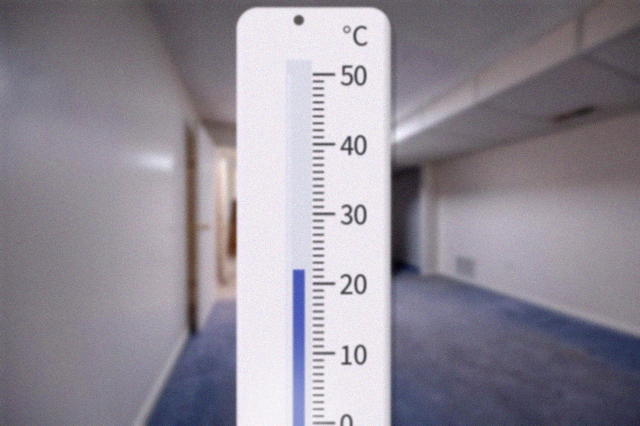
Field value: 22 °C
